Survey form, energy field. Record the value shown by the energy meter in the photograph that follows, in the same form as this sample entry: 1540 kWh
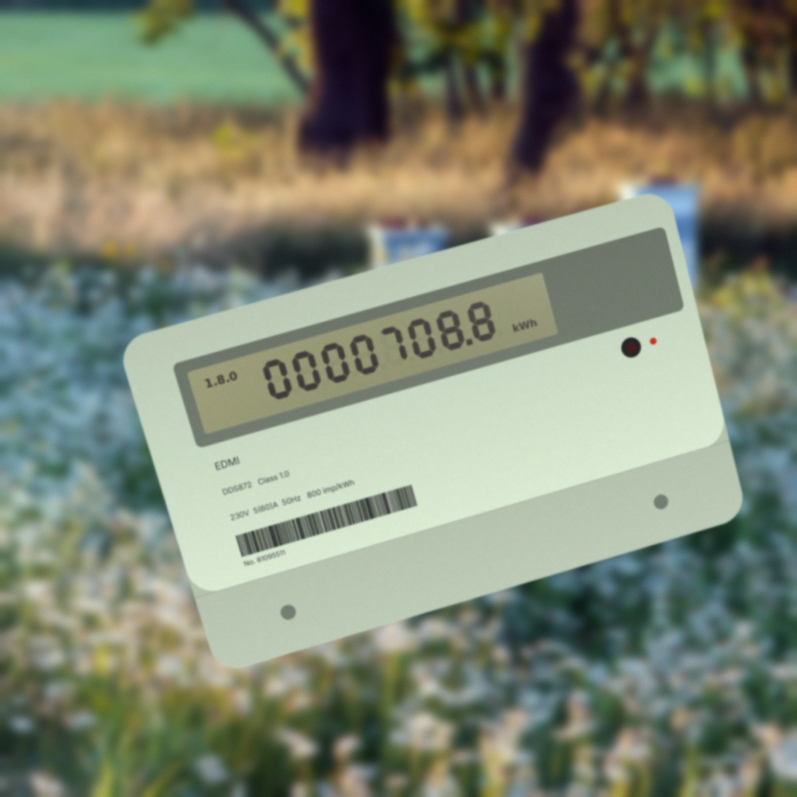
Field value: 708.8 kWh
